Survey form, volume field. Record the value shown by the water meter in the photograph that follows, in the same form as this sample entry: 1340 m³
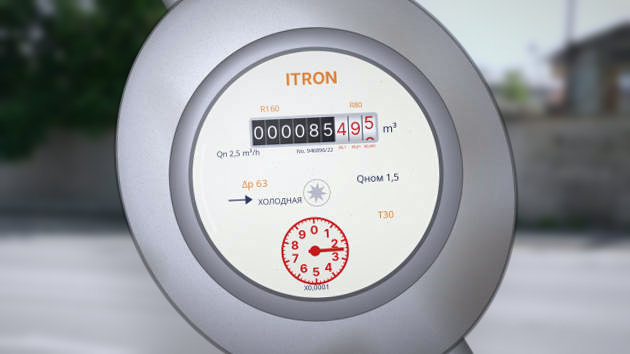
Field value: 85.4952 m³
